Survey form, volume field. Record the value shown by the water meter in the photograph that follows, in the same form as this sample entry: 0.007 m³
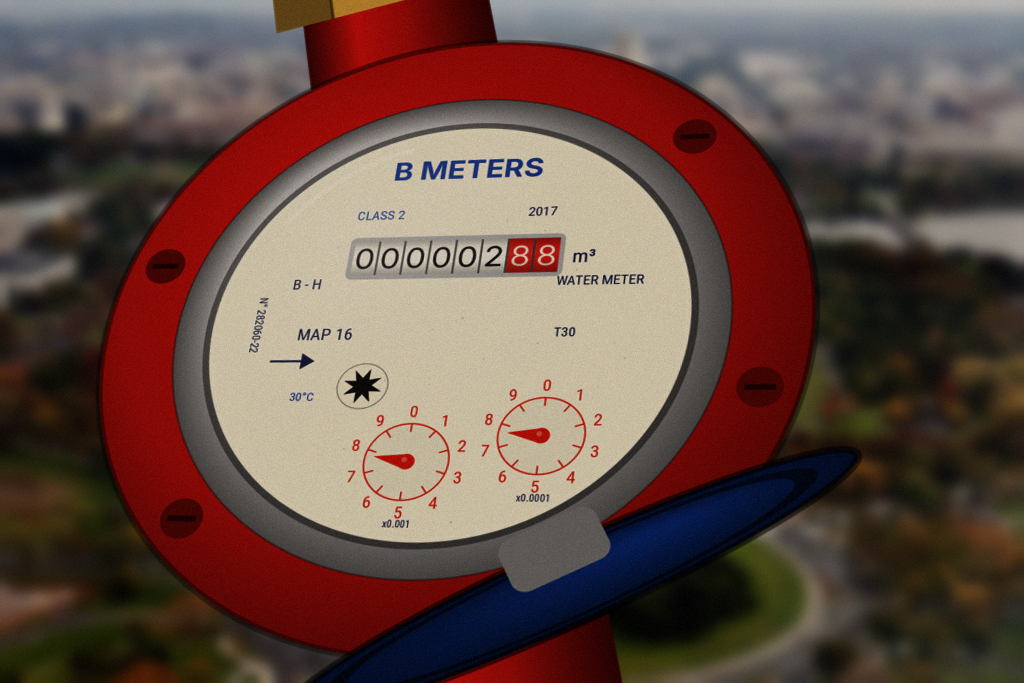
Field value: 2.8877 m³
